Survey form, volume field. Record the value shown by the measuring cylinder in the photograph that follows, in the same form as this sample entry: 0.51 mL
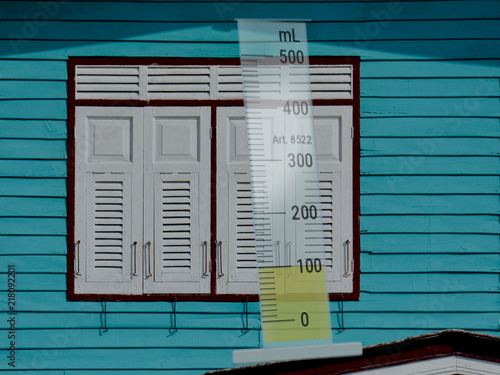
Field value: 100 mL
